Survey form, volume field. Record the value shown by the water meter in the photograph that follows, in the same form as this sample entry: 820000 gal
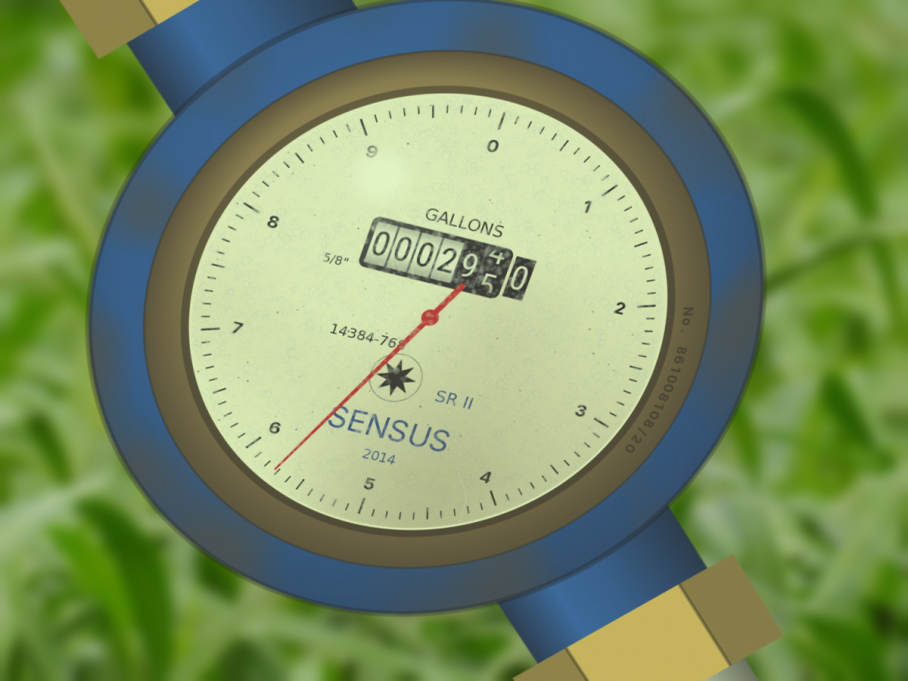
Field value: 2945.7 gal
